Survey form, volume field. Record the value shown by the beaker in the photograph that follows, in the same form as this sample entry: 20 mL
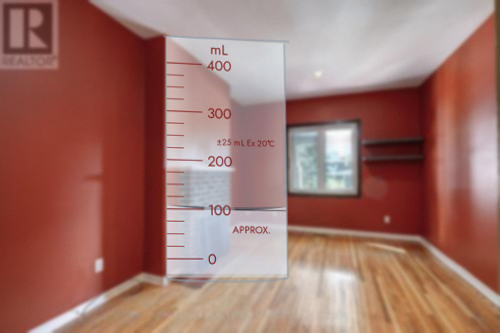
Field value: 100 mL
